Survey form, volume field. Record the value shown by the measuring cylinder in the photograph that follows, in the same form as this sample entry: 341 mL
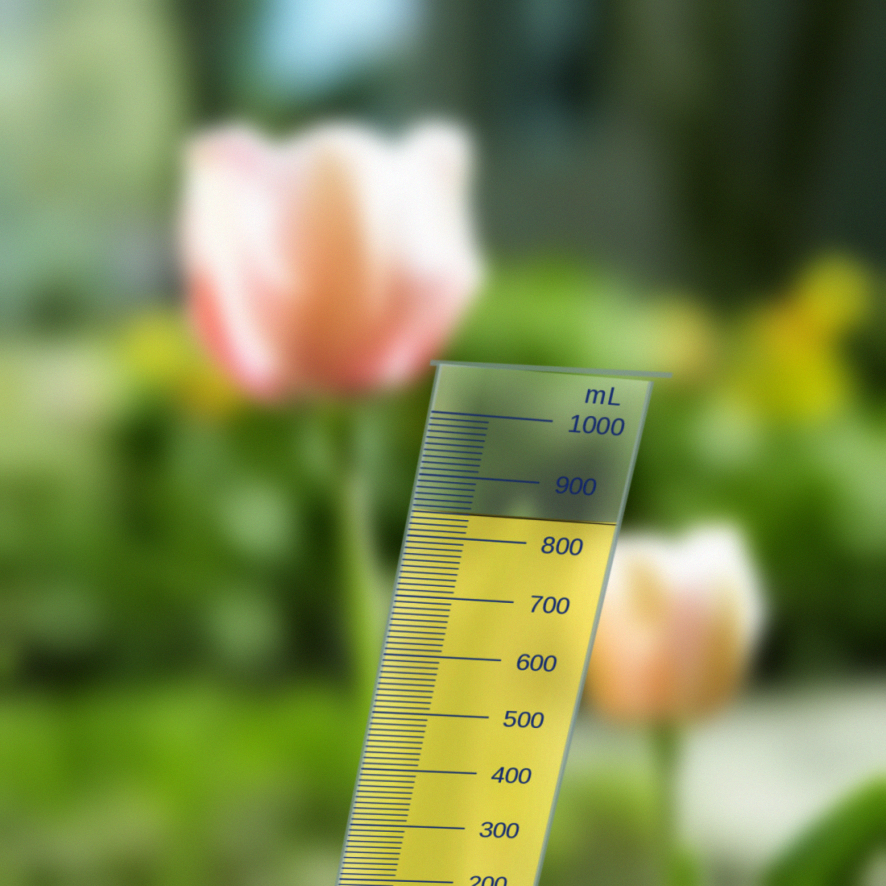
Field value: 840 mL
